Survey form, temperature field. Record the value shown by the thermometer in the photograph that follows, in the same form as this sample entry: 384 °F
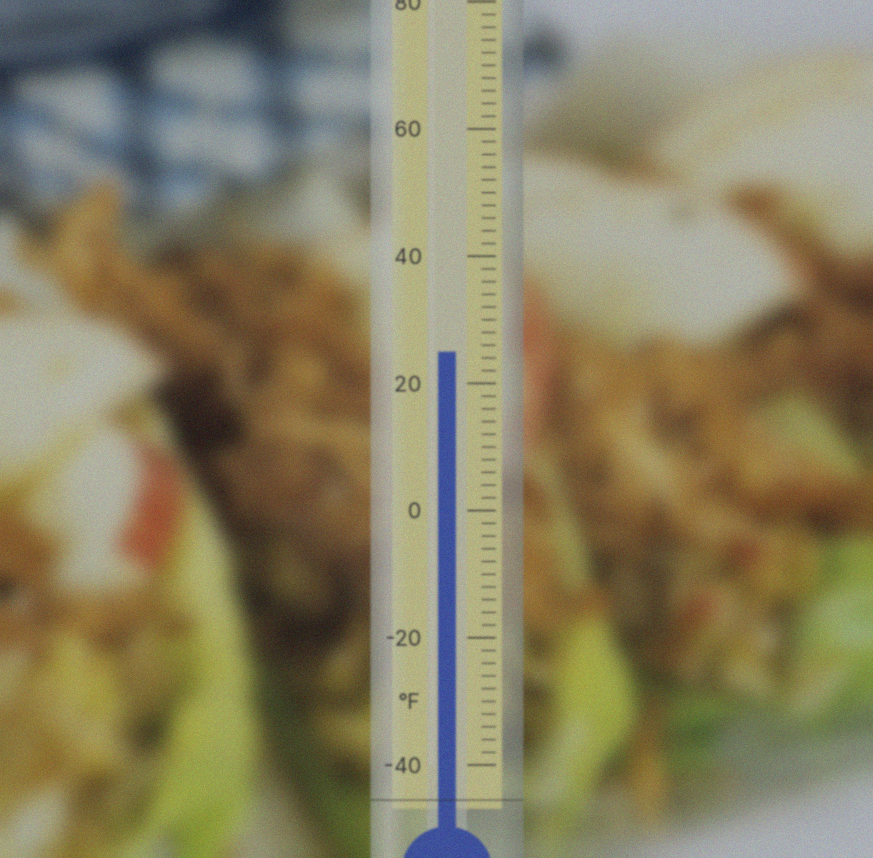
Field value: 25 °F
